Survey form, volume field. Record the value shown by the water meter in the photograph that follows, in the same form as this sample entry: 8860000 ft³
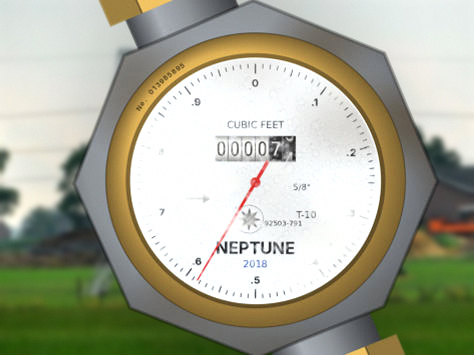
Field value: 73.58 ft³
